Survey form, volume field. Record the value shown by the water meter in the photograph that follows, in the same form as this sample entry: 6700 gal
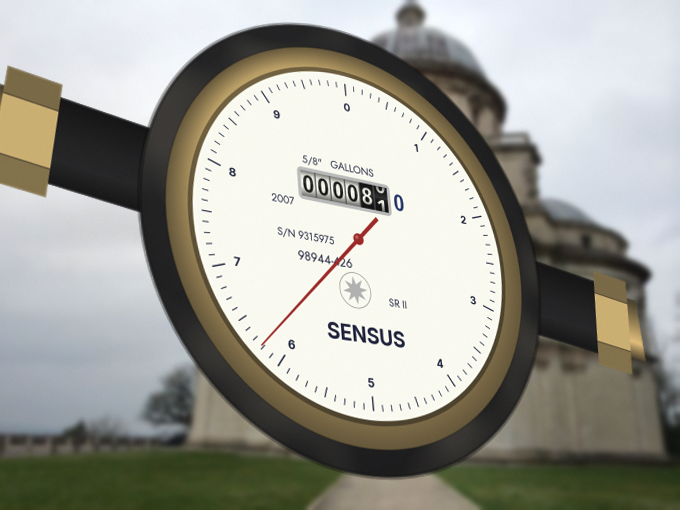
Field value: 806.2 gal
